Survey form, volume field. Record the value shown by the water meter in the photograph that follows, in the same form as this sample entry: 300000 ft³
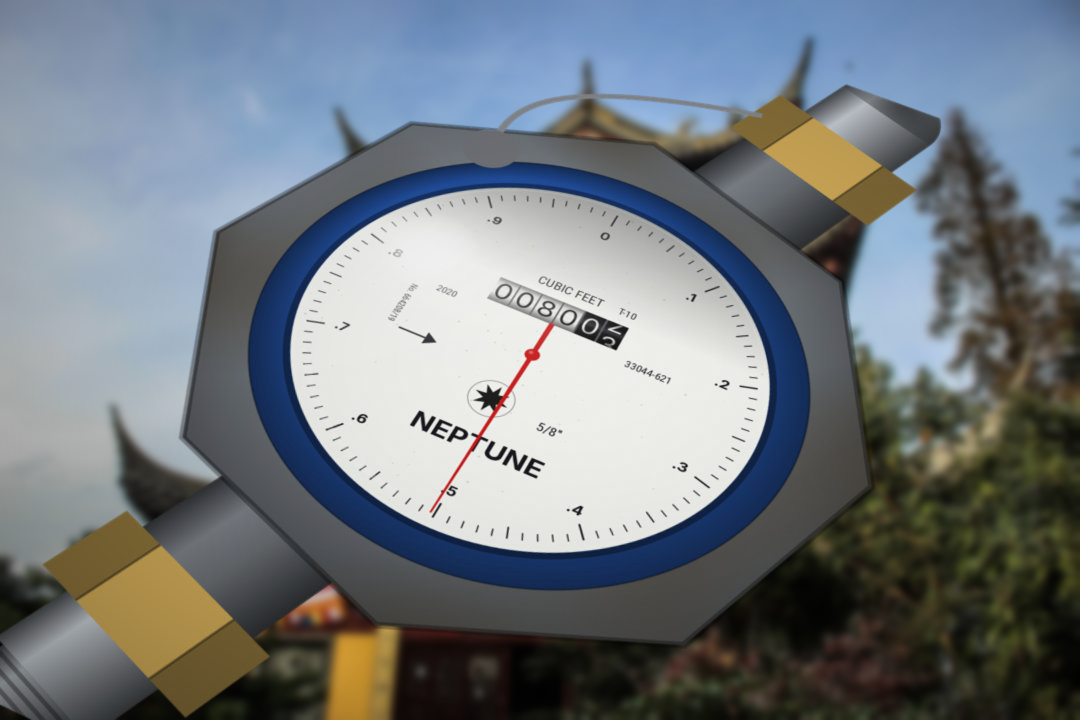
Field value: 8002.50 ft³
